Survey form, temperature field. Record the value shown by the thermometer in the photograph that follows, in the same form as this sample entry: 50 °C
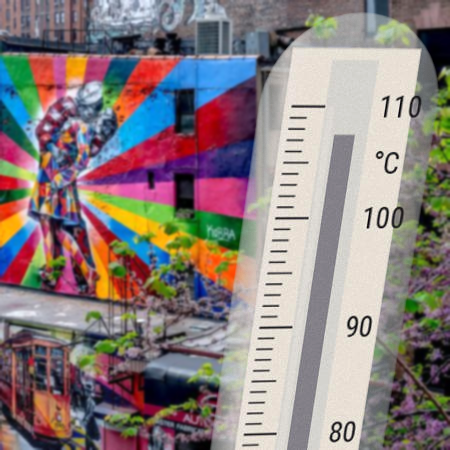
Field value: 107.5 °C
